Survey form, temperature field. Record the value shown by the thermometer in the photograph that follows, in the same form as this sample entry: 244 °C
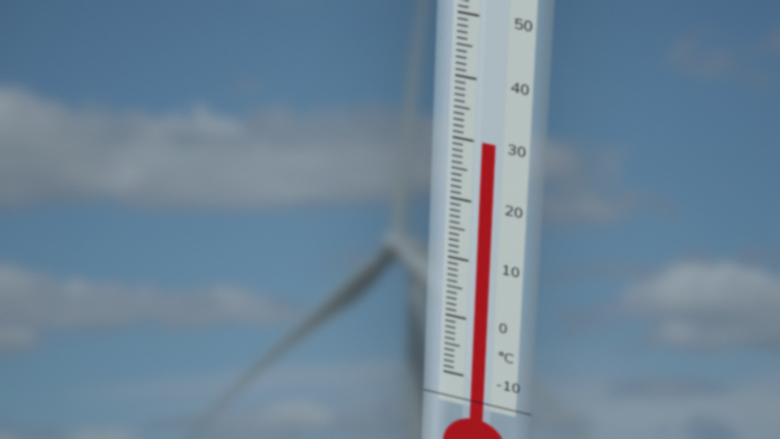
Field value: 30 °C
